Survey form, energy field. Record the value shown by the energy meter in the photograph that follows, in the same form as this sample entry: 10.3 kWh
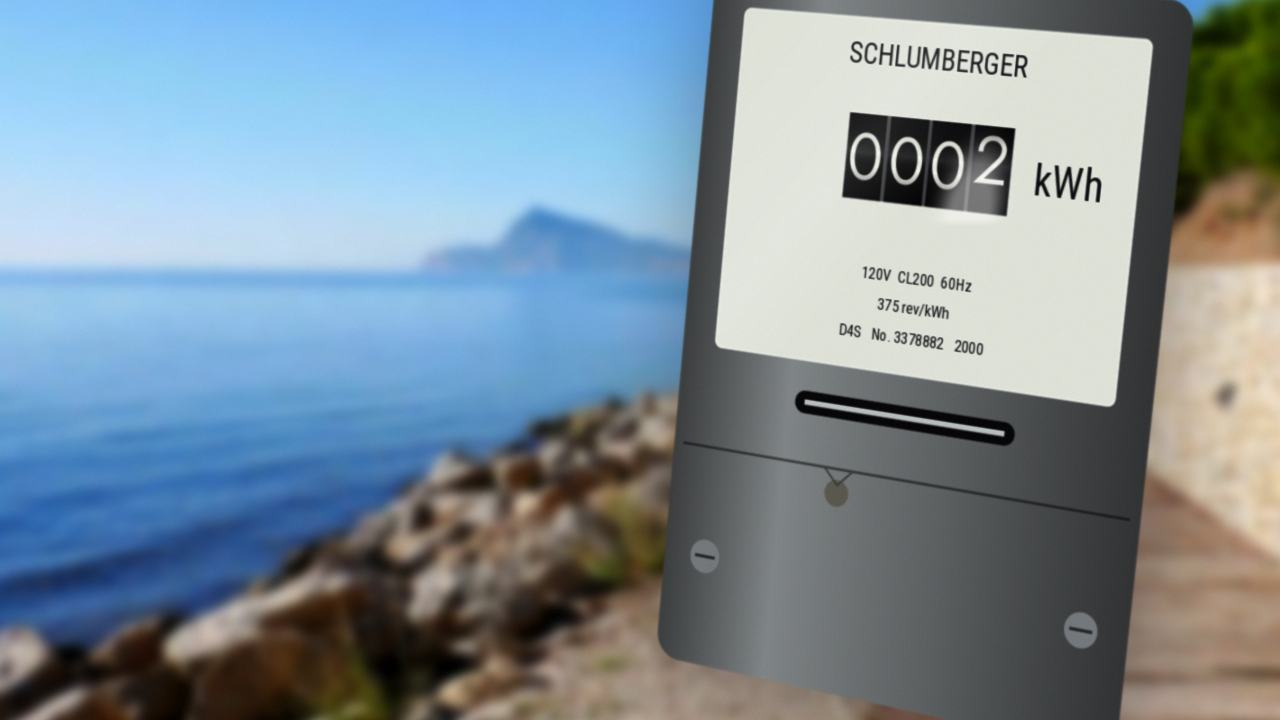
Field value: 2 kWh
